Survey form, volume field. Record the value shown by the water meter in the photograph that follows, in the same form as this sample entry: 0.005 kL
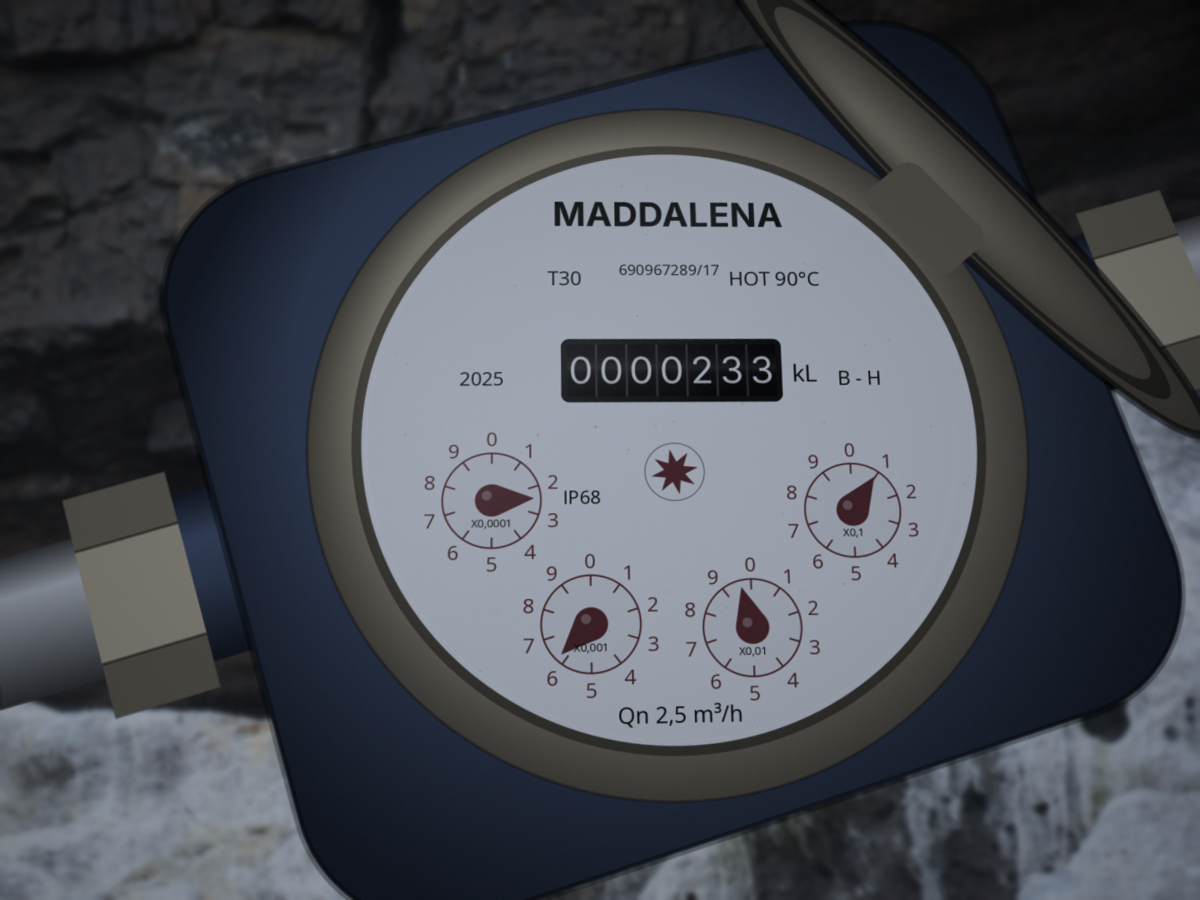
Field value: 233.0962 kL
